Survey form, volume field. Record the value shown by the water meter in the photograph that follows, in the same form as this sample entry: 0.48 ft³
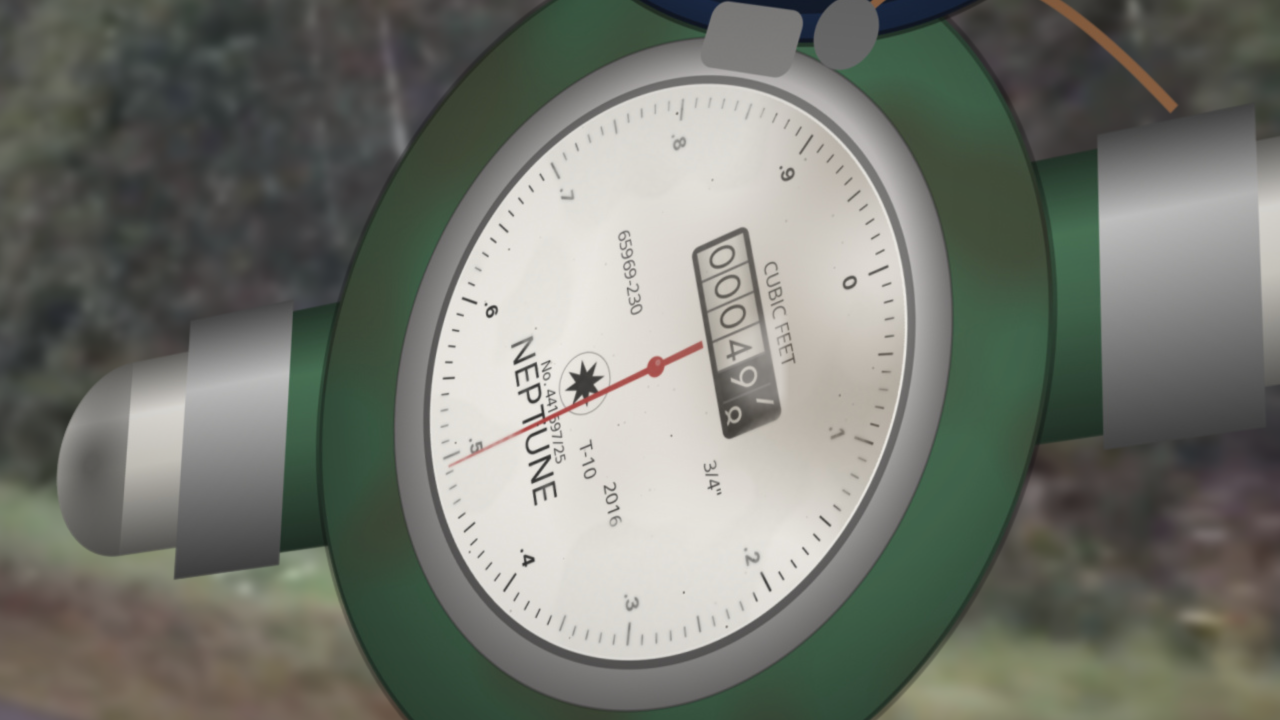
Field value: 497.49 ft³
